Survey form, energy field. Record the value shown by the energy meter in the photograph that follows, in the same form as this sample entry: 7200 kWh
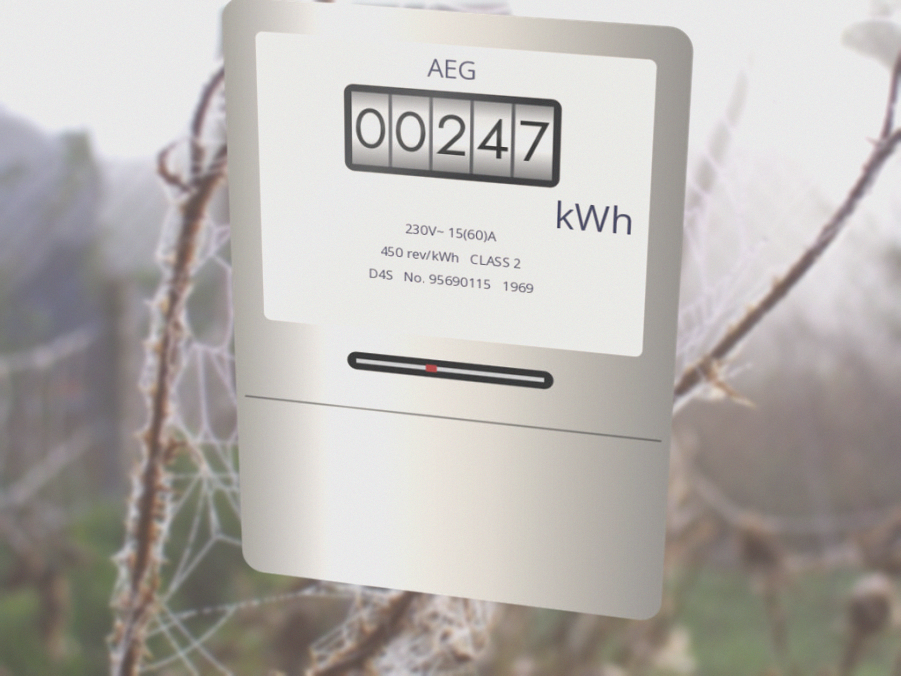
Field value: 247 kWh
